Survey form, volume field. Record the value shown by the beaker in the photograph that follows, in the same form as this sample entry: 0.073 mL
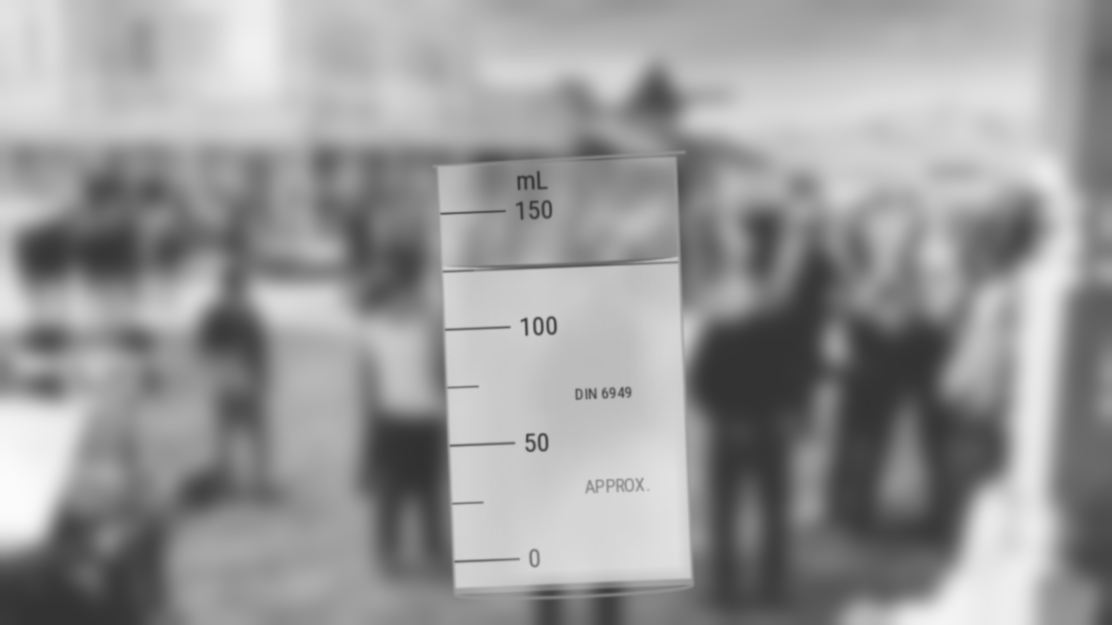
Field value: 125 mL
